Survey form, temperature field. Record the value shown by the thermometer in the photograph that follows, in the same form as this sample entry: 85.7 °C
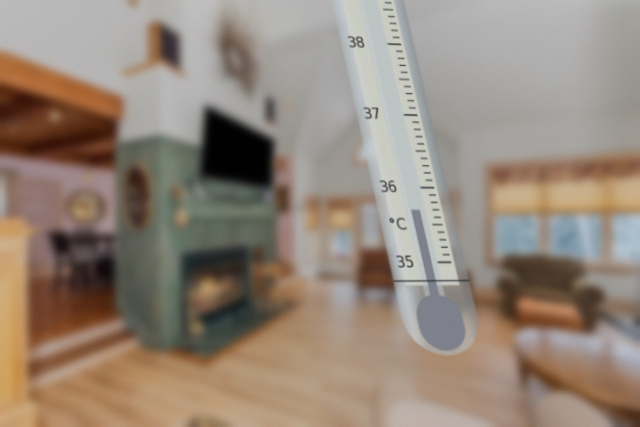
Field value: 35.7 °C
